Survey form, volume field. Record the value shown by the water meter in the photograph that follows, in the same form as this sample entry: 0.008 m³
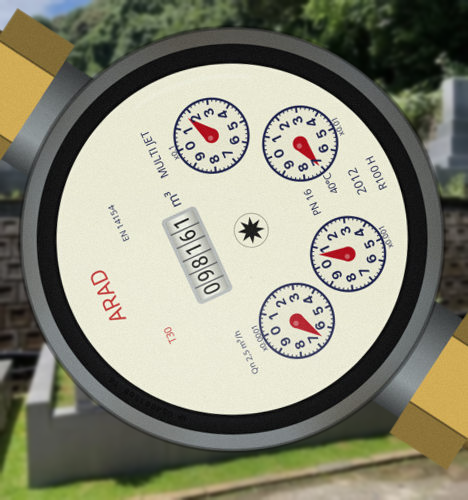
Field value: 98161.1706 m³
